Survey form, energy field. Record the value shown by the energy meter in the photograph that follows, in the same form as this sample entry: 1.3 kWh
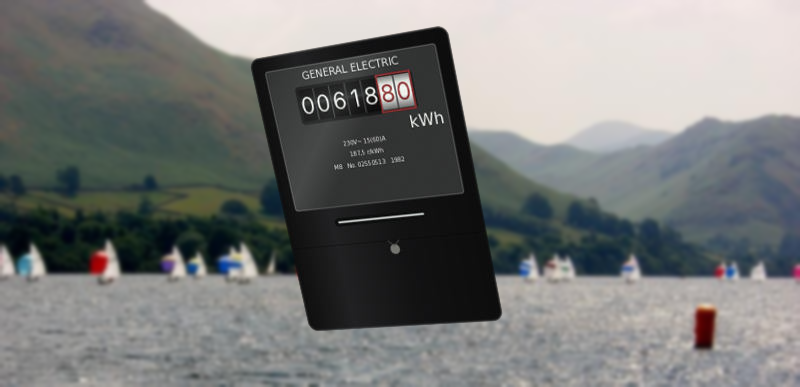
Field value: 618.80 kWh
